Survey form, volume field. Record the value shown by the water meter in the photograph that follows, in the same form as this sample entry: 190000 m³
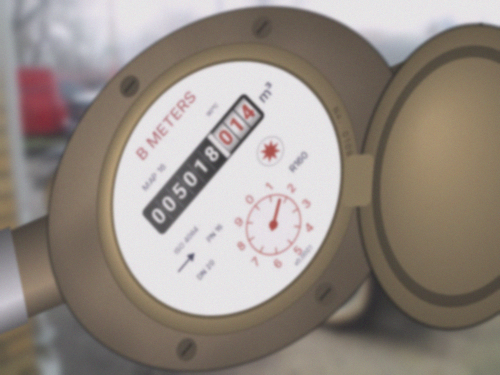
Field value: 5018.0141 m³
